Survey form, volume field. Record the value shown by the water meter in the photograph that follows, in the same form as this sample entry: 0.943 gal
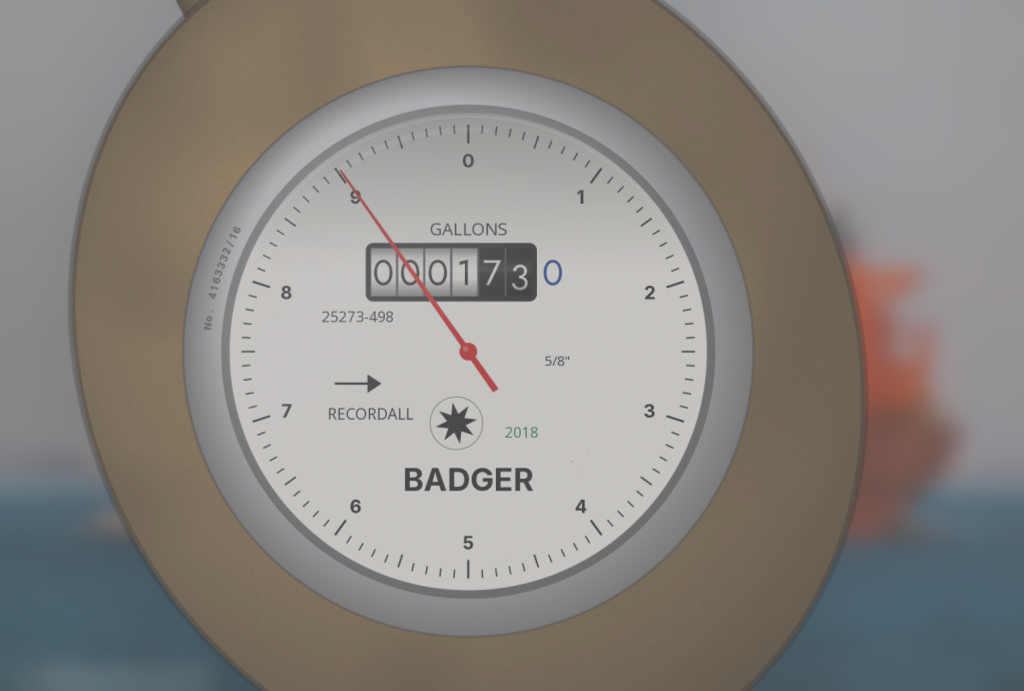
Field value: 1729.0 gal
